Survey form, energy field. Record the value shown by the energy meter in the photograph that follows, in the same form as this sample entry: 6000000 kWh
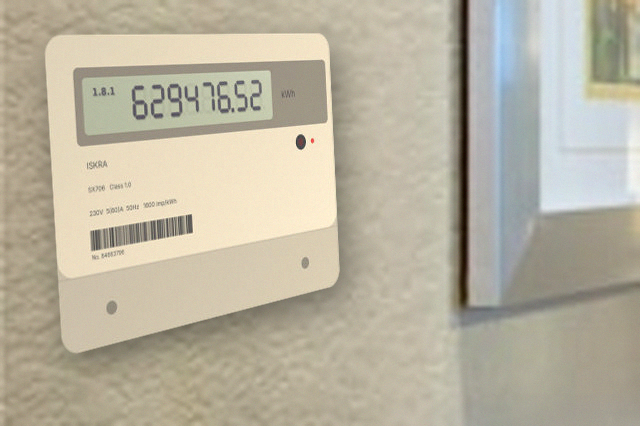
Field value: 629476.52 kWh
